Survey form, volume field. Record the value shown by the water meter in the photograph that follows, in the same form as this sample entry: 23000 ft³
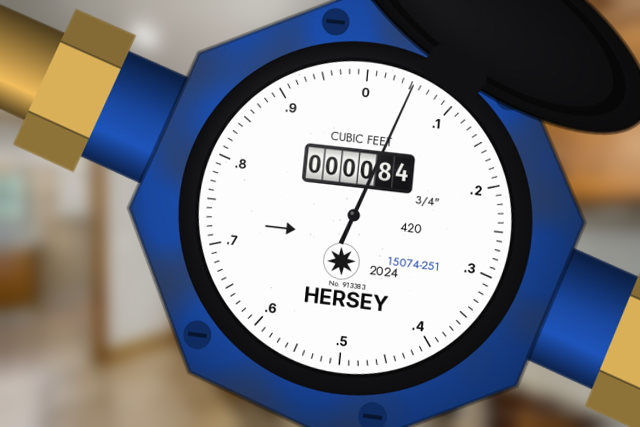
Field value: 84.05 ft³
